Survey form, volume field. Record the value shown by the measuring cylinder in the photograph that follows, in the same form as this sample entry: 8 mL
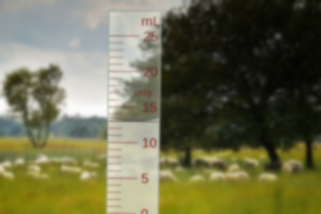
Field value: 13 mL
